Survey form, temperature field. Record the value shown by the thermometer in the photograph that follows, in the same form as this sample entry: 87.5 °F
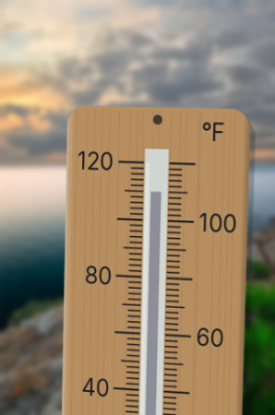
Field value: 110 °F
